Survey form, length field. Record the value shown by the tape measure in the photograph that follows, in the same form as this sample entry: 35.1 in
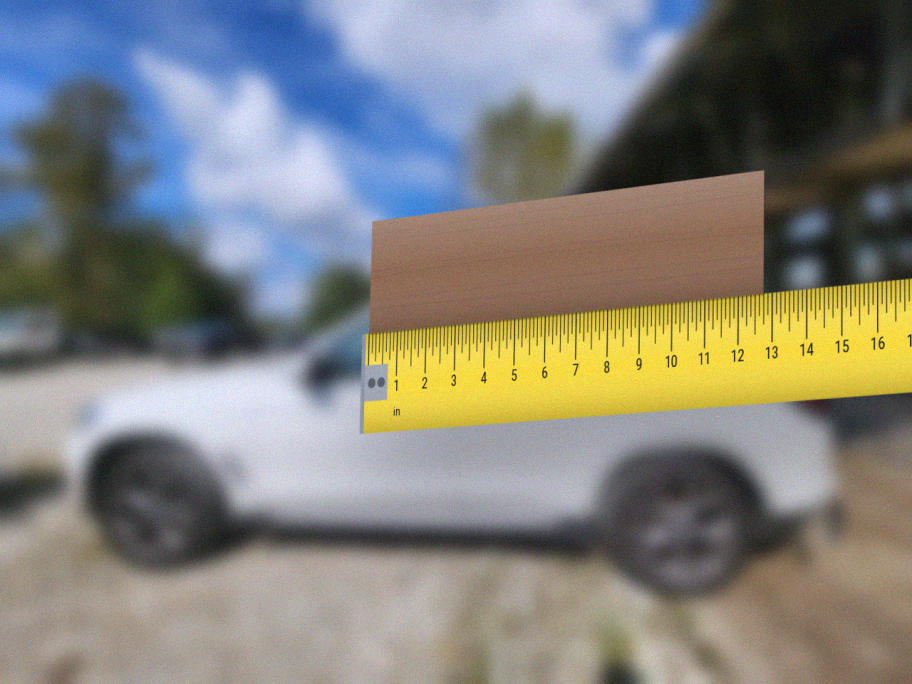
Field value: 12.75 in
